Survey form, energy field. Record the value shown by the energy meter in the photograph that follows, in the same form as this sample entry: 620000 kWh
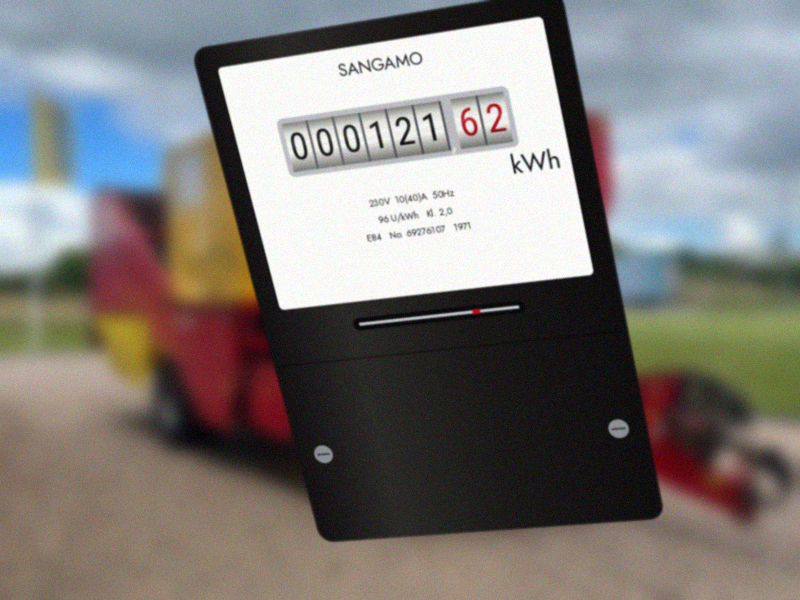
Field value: 121.62 kWh
